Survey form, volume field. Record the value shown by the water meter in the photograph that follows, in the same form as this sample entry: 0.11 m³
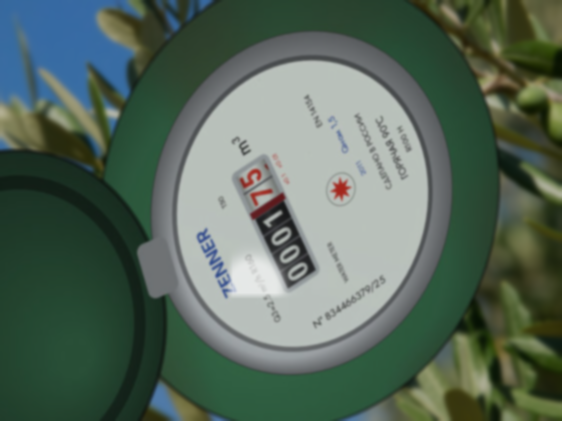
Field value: 1.75 m³
